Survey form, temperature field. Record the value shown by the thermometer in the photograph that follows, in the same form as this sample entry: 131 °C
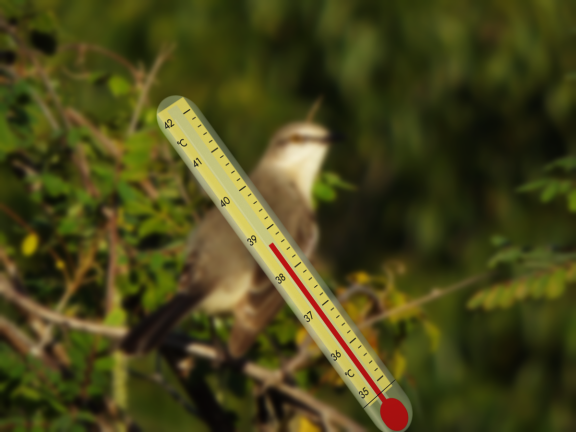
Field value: 38.7 °C
